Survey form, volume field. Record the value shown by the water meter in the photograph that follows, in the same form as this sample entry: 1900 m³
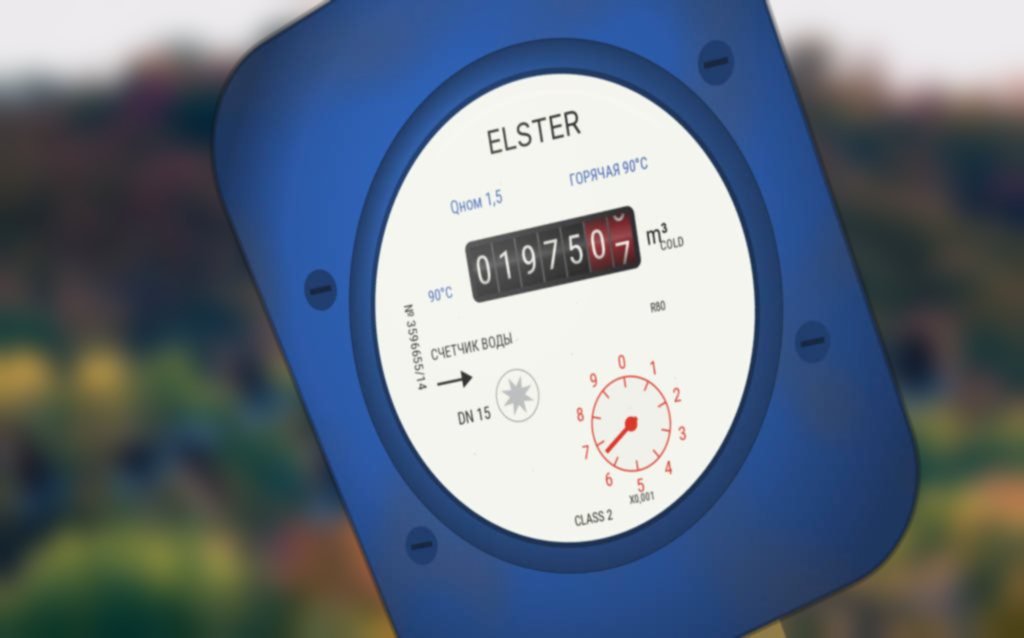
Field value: 1975.066 m³
